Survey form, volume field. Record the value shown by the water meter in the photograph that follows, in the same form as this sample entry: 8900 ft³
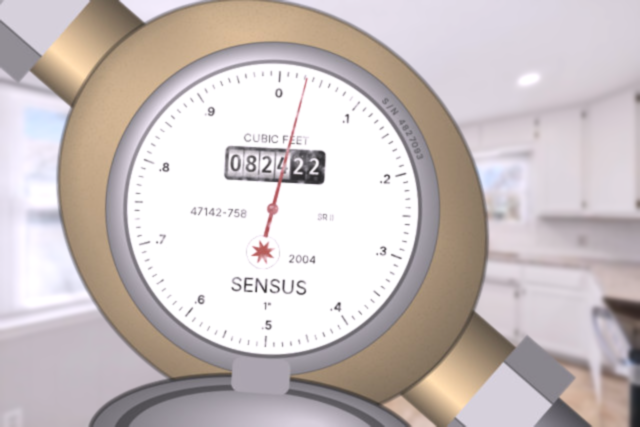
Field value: 82422.03 ft³
